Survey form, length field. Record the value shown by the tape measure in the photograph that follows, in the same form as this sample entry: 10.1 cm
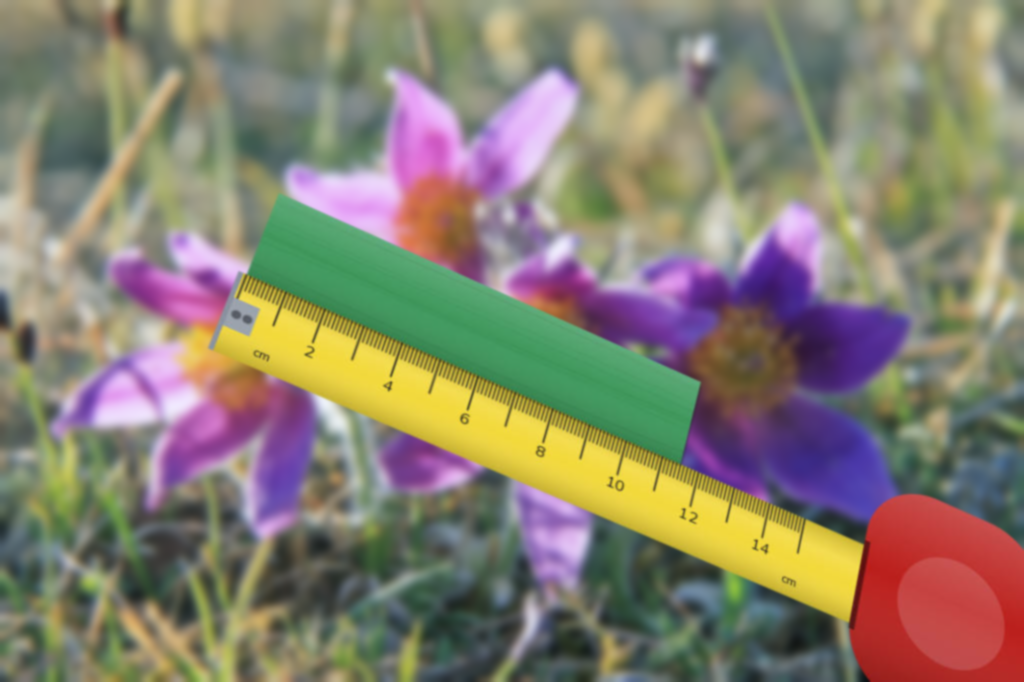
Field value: 11.5 cm
